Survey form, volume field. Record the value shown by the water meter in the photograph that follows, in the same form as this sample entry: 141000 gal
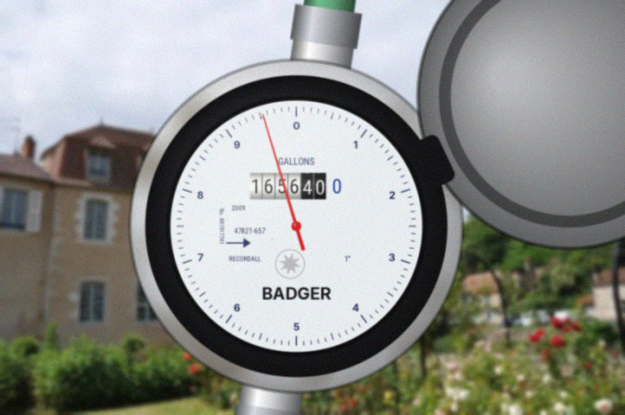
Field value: 1656399.5 gal
